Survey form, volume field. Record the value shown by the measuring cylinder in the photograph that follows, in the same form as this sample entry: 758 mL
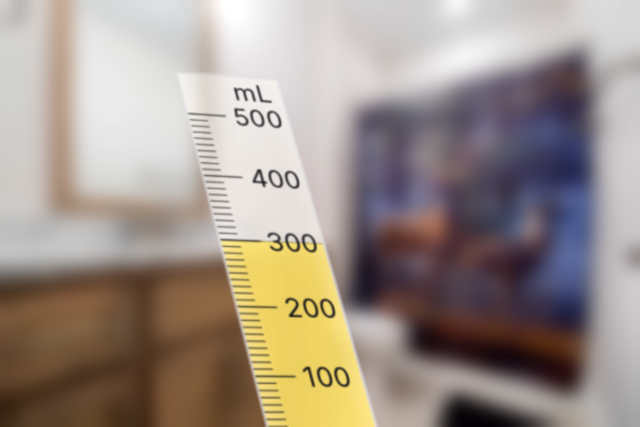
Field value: 300 mL
